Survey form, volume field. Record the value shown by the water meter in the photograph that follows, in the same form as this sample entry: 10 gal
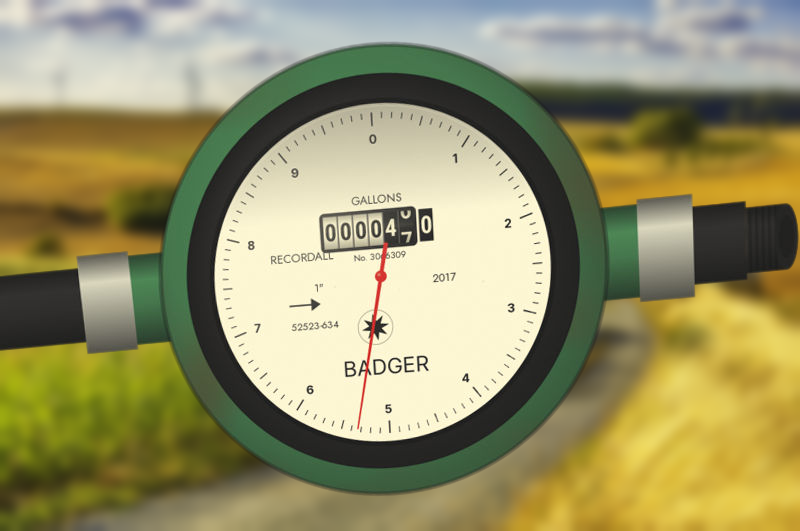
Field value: 465.3 gal
